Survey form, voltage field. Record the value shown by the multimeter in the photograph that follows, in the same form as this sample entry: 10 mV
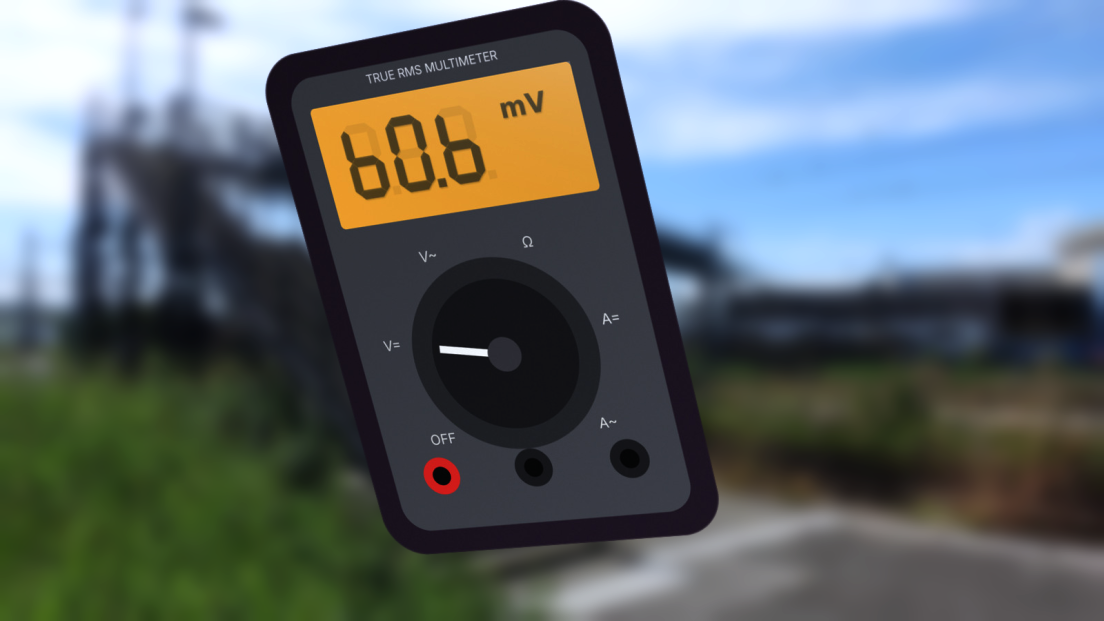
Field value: 60.6 mV
